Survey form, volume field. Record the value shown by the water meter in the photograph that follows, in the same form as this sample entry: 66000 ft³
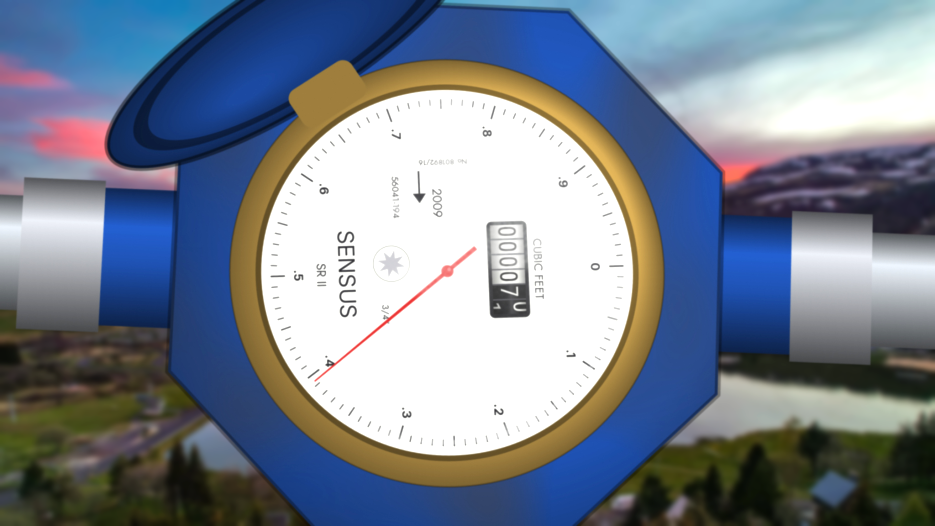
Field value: 70.39 ft³
